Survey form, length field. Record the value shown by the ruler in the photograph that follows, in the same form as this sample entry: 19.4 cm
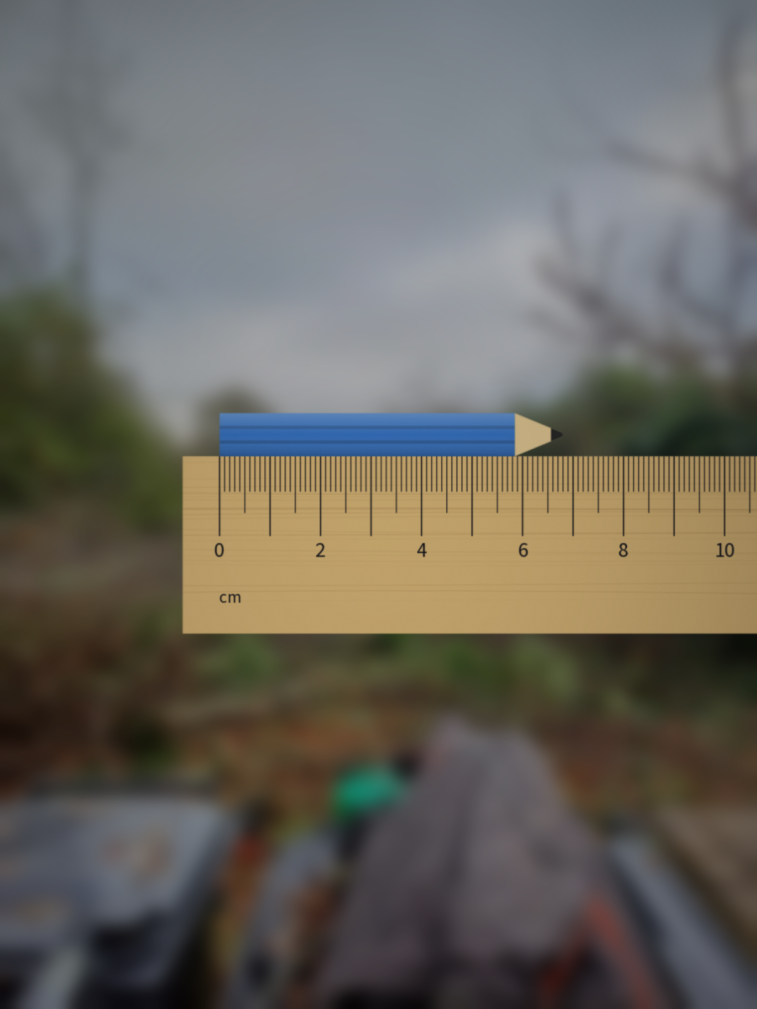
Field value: 6.8 cm
